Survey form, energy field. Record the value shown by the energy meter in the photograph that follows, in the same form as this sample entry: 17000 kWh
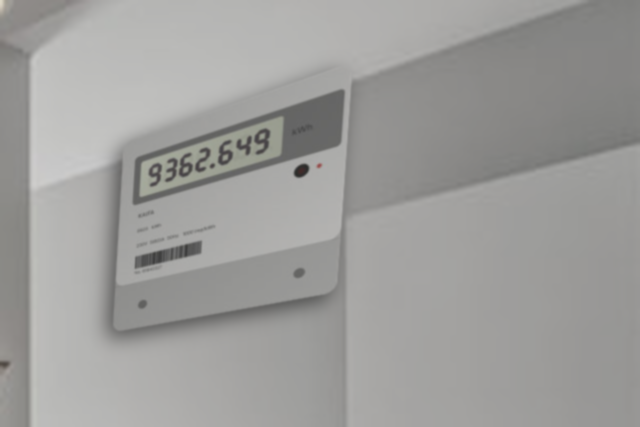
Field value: 9362.649 kWh
